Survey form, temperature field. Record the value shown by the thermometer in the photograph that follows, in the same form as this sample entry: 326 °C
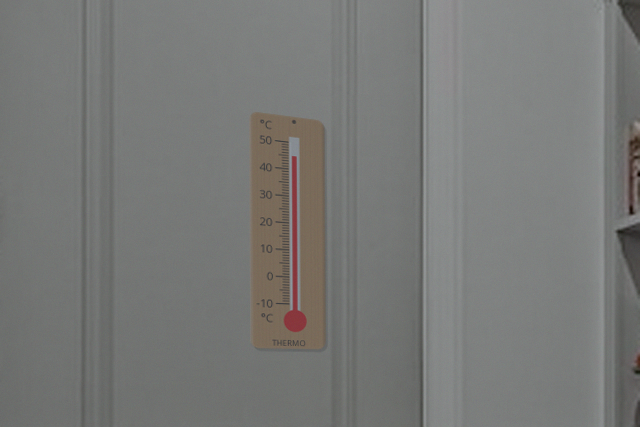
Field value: 45 °C
